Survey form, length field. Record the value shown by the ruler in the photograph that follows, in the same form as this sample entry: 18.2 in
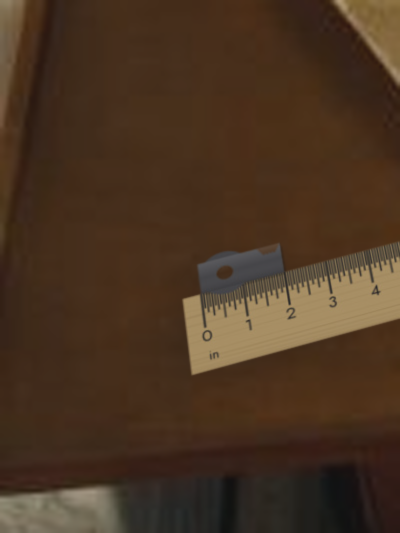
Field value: 2 in
